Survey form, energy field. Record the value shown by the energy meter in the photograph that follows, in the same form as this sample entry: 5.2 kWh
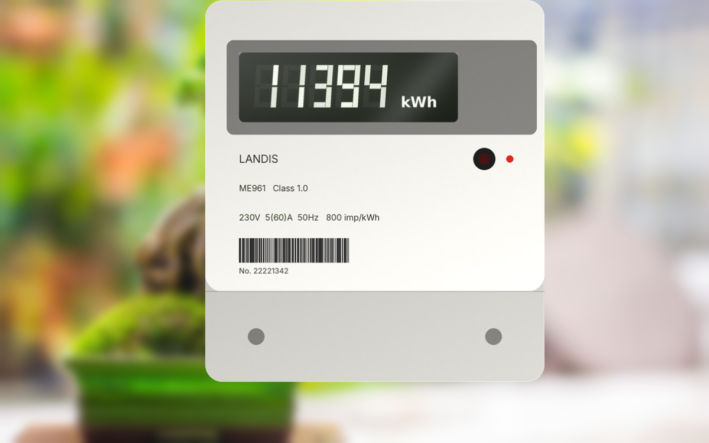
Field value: 11394 kWh
